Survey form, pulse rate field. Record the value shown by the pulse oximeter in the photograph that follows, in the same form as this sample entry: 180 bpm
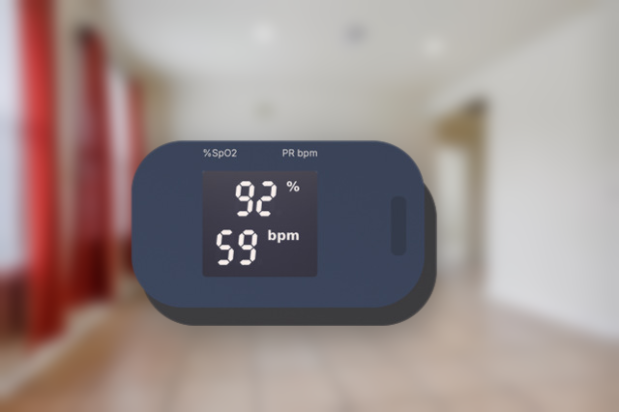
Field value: 59 bpm
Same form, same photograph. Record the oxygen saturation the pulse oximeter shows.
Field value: 92 %
